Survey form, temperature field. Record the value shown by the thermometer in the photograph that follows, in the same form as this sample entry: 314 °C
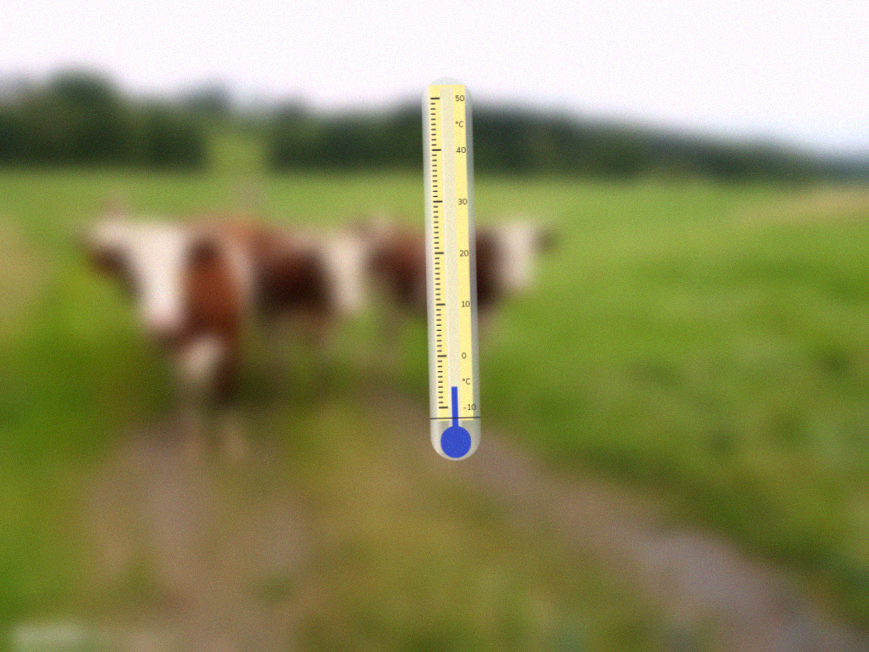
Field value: -6 °C
